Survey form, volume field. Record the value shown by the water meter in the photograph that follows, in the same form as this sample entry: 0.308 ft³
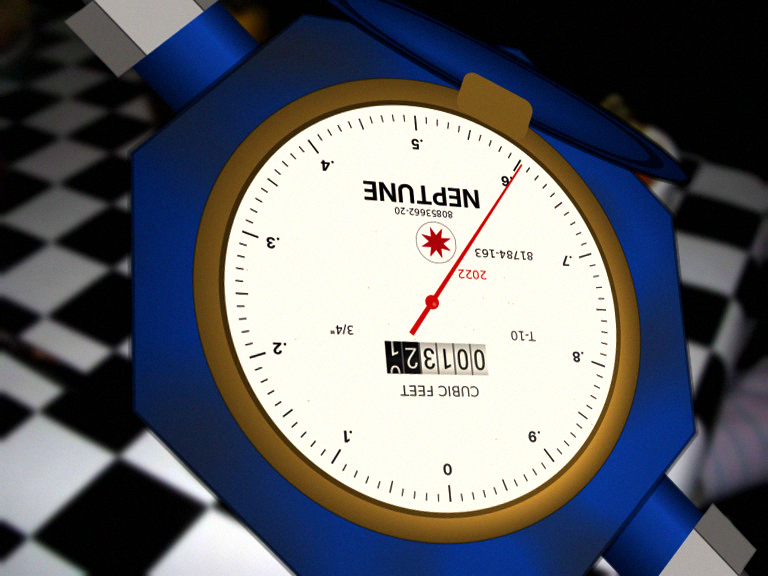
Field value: 1320.60 ft³
